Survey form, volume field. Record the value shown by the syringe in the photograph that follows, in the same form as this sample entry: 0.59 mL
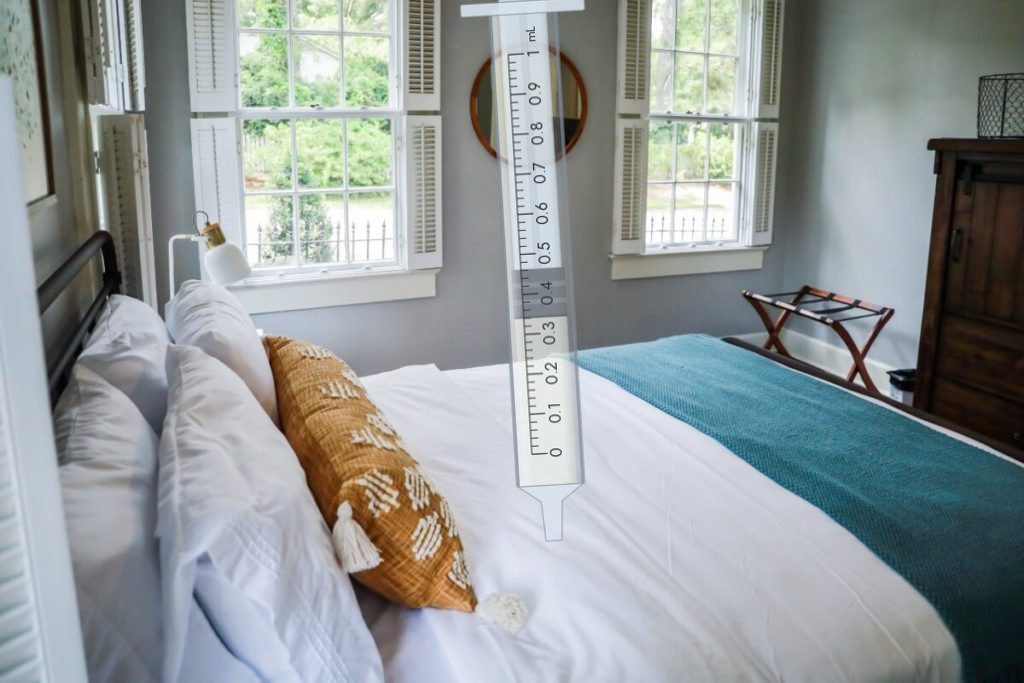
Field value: 0.34 mL
